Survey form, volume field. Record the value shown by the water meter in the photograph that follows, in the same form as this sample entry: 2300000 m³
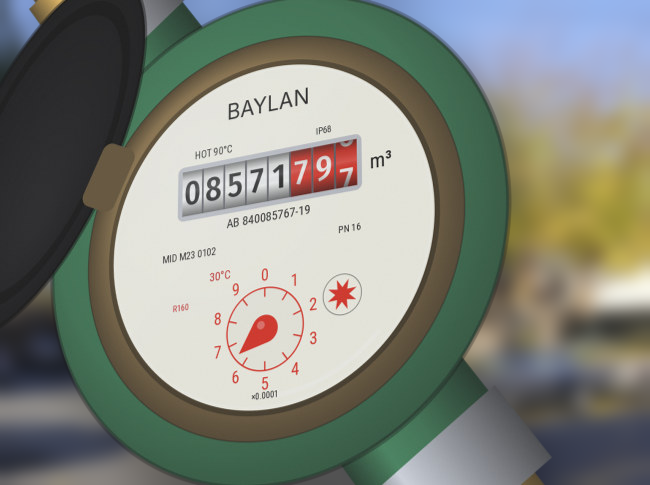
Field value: 8571.7966 m³
